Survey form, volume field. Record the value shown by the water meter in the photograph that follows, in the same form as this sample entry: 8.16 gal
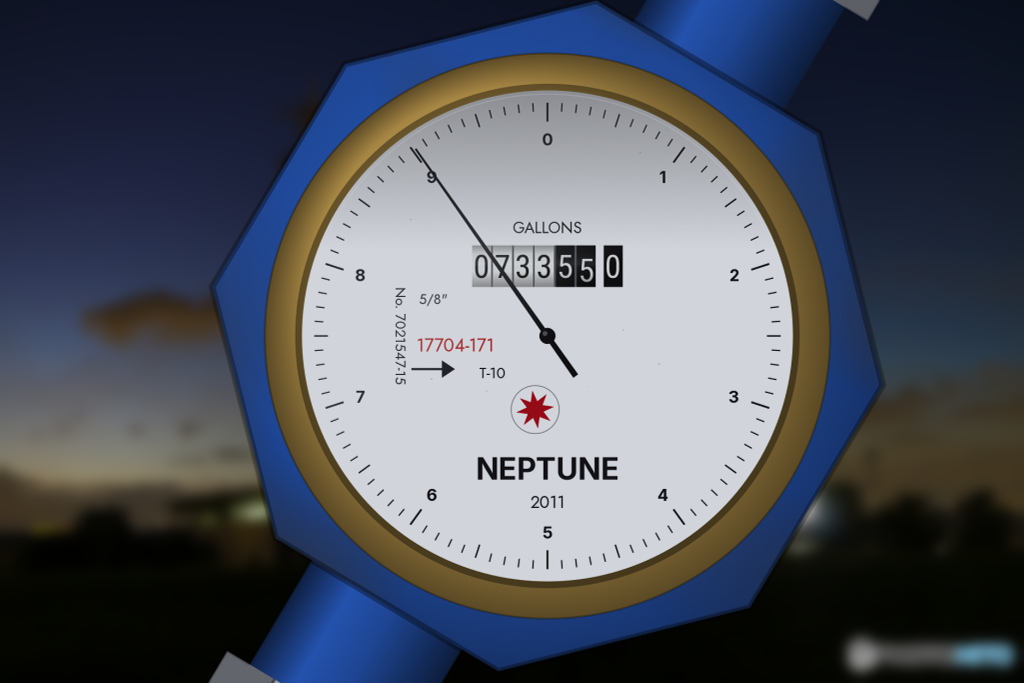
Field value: 733549.0 gal
